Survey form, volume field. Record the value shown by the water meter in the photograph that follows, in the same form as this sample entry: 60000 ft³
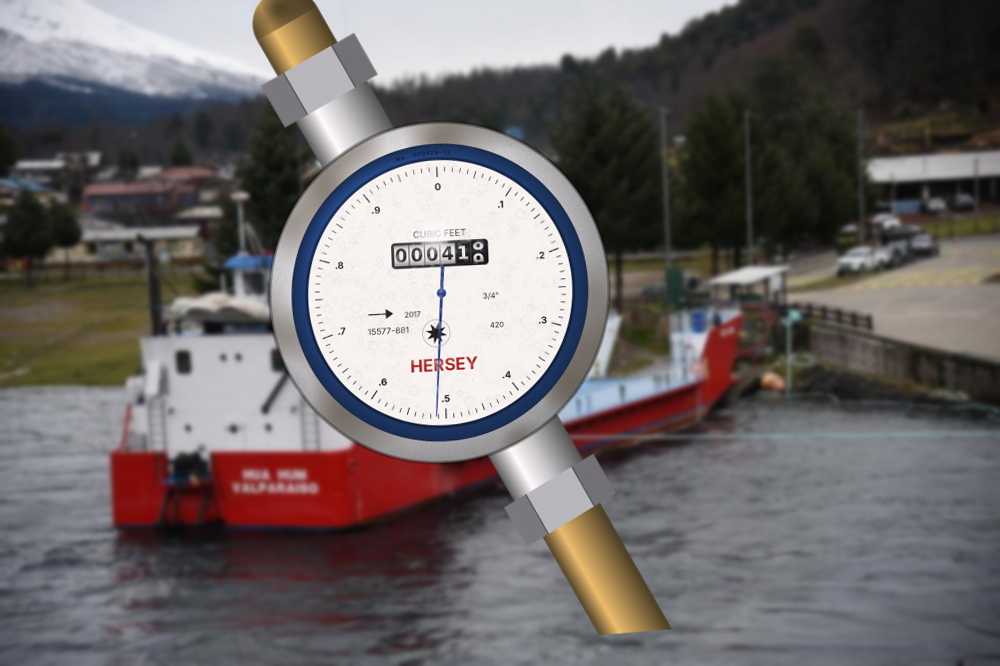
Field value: 418.51 ft³
